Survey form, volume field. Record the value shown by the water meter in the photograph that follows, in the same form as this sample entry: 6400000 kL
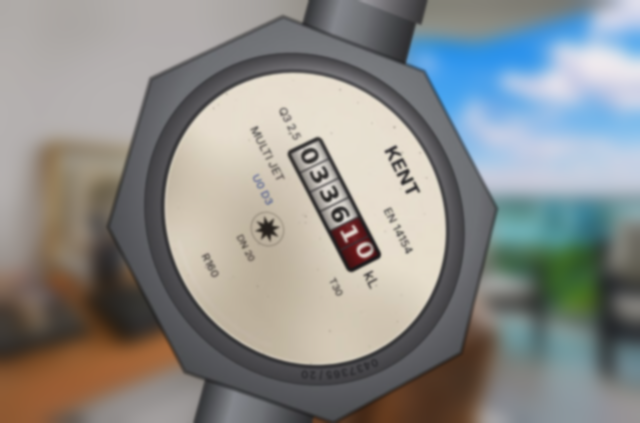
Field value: 336.10 kL
